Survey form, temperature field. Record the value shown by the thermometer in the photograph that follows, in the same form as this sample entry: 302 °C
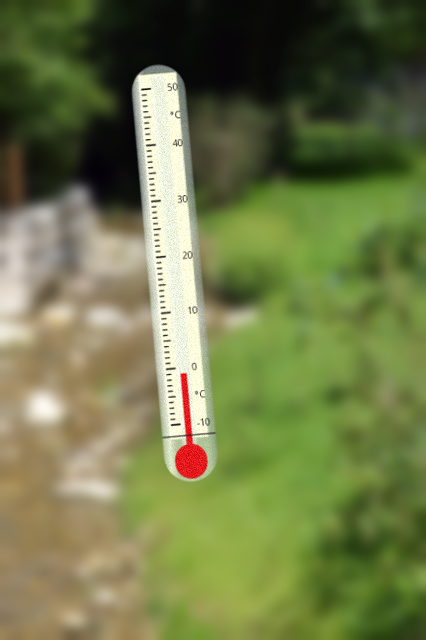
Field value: -1 °C
